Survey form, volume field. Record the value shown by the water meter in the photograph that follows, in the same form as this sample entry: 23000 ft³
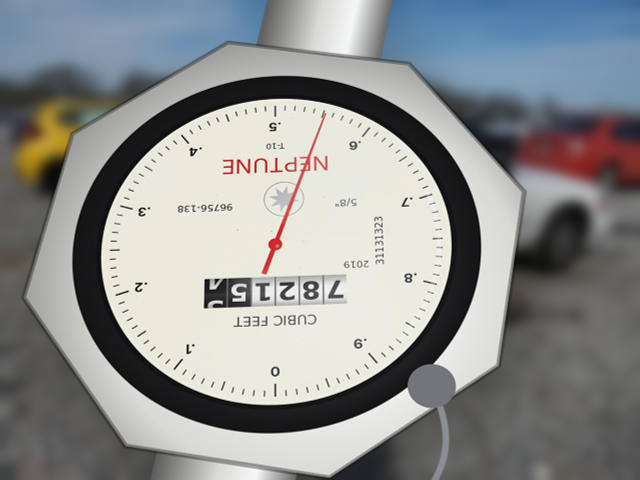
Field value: 782153.55 ft³
